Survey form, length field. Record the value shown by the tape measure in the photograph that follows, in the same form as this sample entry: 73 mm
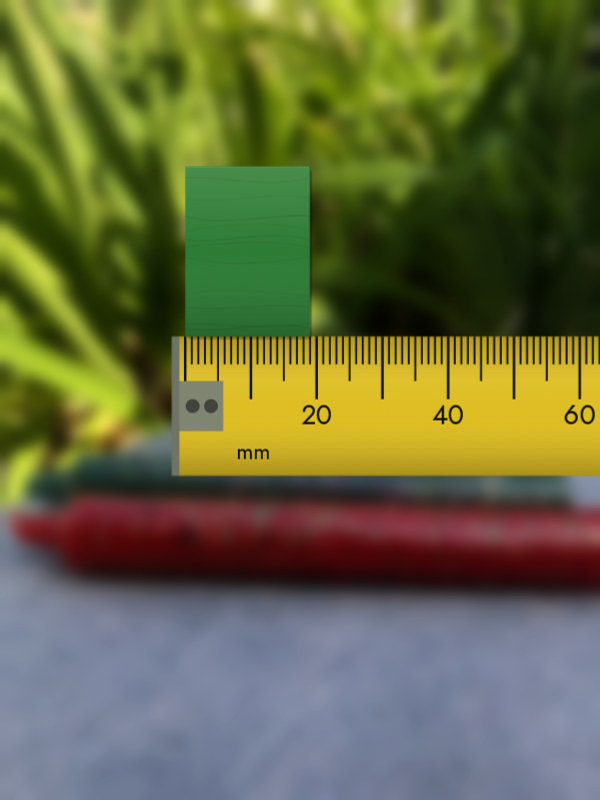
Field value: 19 mm
